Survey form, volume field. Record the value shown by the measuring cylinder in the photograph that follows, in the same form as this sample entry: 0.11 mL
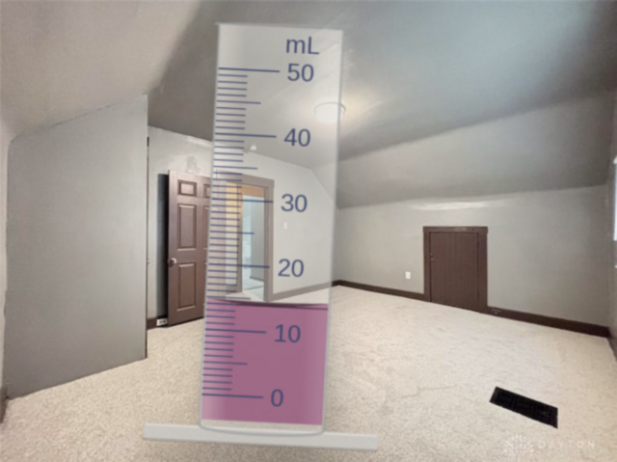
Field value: 14 mL
